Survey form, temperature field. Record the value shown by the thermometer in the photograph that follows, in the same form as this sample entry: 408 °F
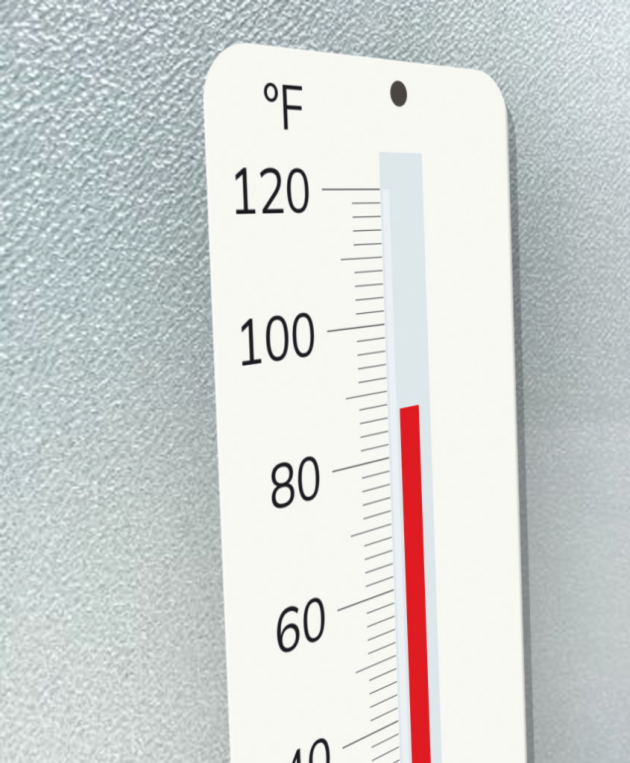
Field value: 87 °F
